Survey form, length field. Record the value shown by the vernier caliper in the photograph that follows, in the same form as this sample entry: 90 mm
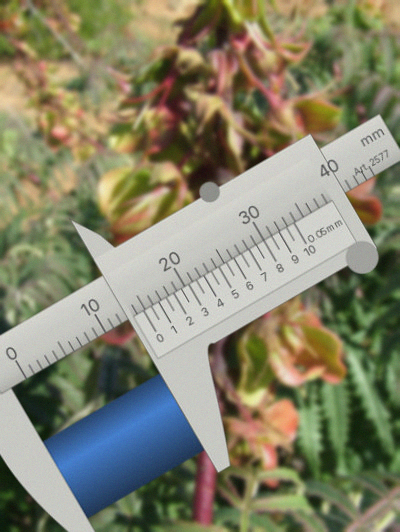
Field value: 14.8 mm
